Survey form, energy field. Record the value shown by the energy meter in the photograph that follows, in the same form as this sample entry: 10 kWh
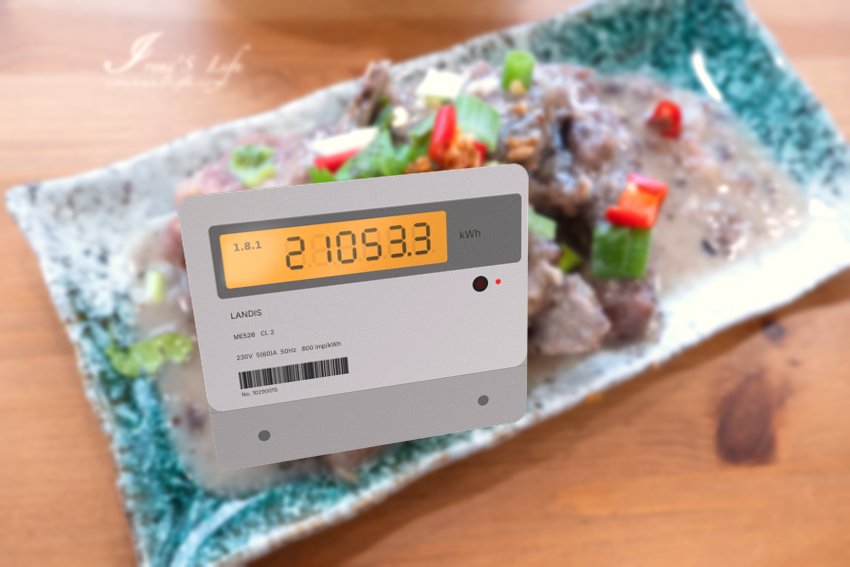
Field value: 21053.3 kWh
